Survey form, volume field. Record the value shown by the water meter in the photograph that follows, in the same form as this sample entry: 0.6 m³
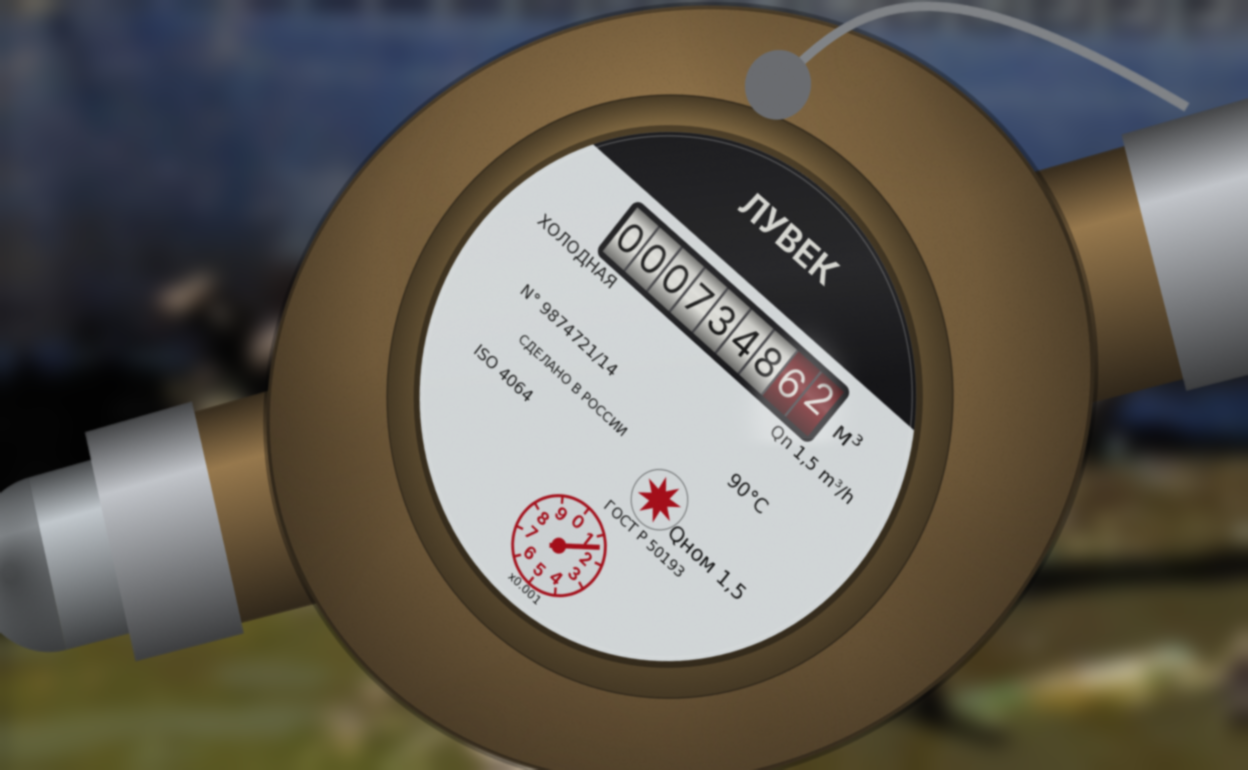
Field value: 7348.621 m³
